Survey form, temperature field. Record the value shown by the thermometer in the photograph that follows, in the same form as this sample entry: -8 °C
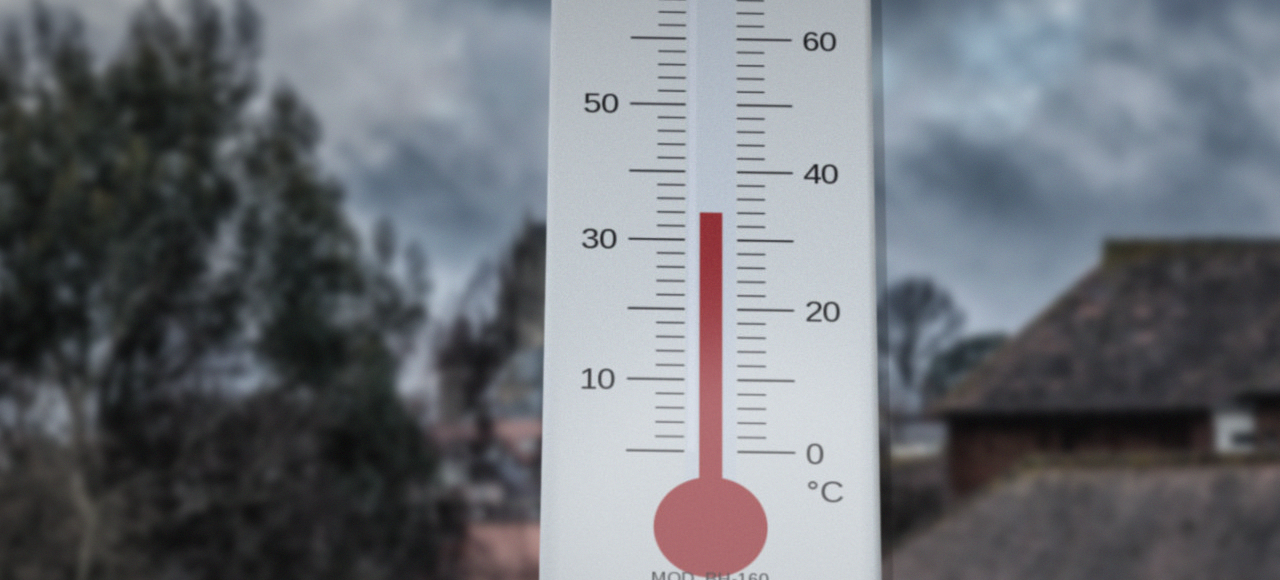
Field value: 34 °C
